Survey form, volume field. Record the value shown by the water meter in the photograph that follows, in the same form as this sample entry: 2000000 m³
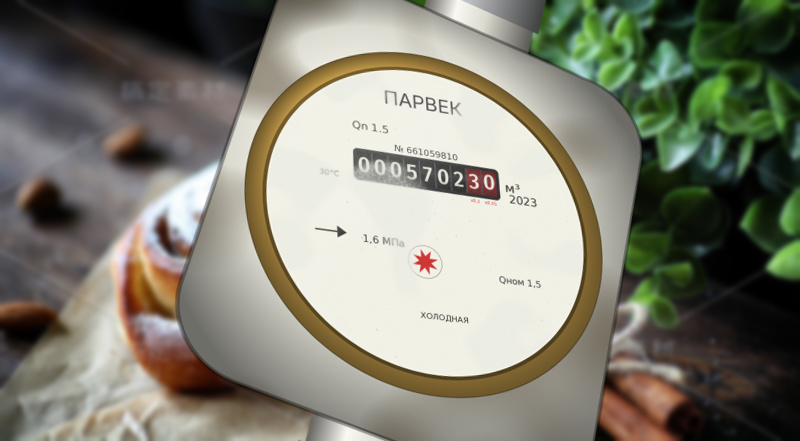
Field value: 5702.30 m³
